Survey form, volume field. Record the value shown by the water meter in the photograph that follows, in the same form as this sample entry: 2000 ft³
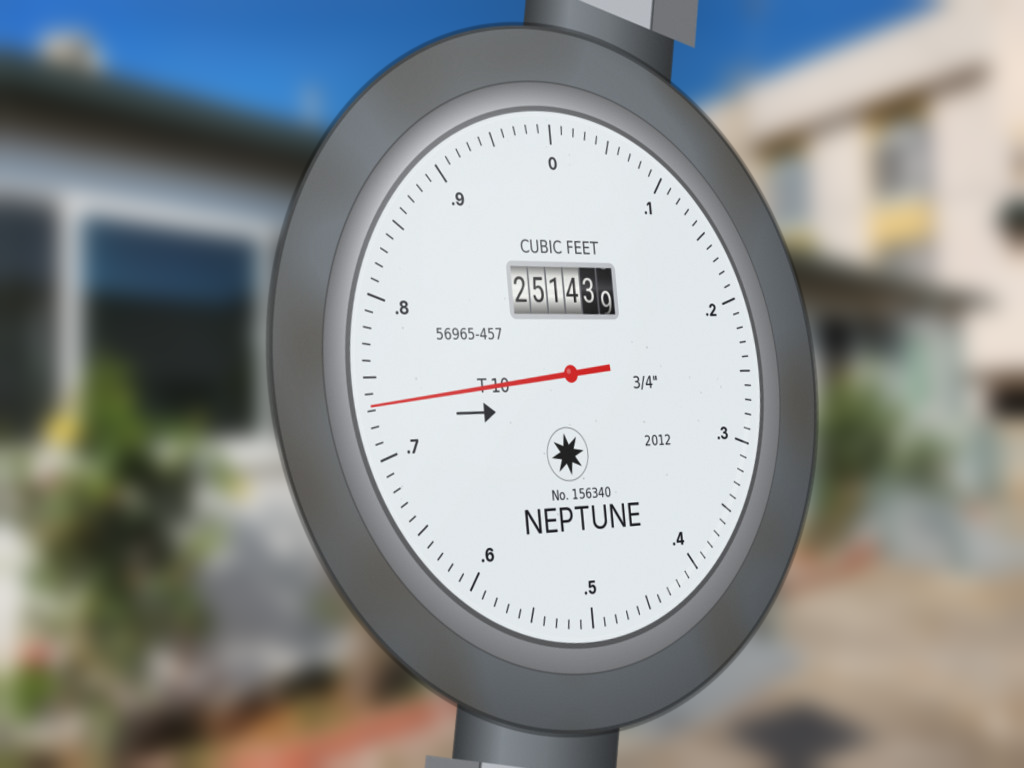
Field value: 251438.73 ft³
